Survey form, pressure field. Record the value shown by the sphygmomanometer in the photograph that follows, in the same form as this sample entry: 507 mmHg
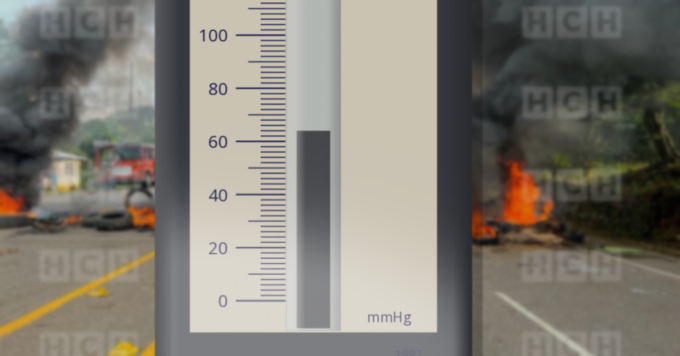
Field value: 64 mmHg
